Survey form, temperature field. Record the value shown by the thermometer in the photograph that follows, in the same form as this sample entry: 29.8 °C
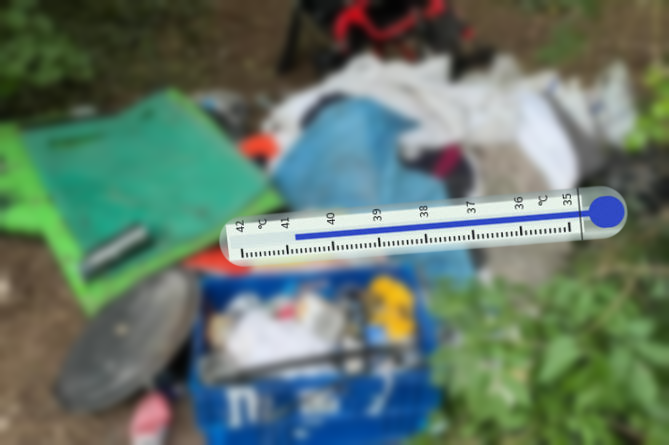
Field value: 40.8 °C
